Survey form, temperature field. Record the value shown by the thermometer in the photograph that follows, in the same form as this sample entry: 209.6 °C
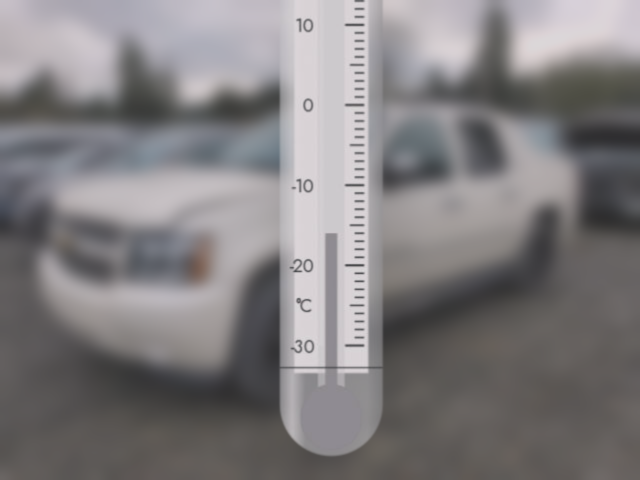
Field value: -16 °C
